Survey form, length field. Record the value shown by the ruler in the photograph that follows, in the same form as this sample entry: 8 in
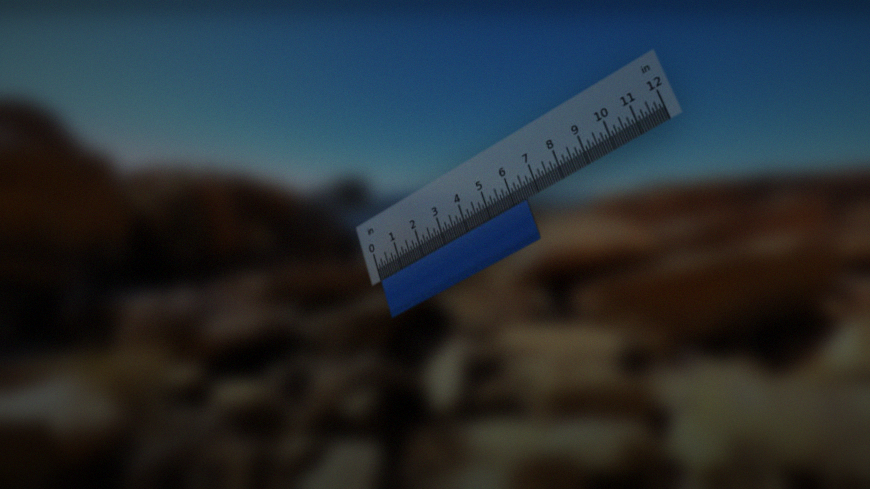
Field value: 6.5 in
